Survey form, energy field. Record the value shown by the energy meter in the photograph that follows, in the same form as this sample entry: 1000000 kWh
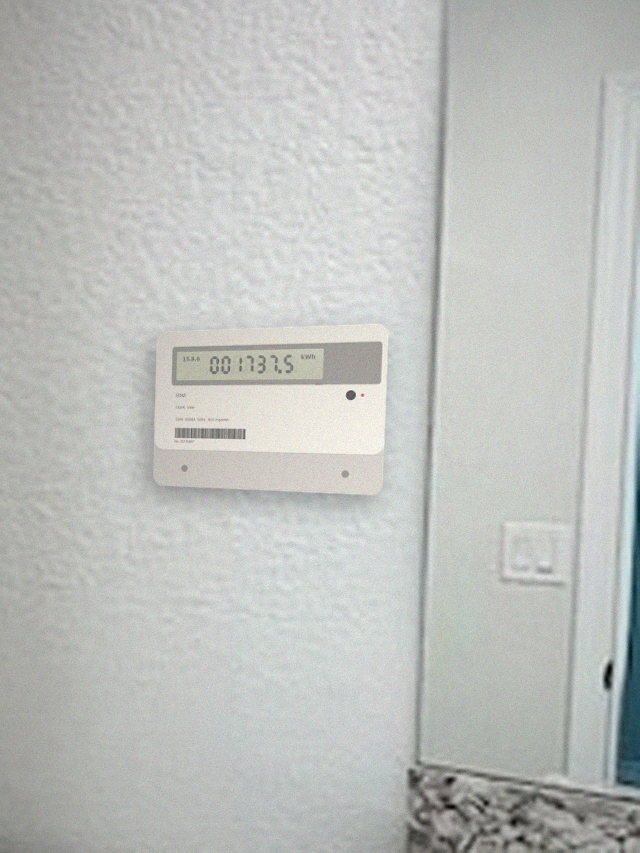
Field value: 1737.5 kWh
